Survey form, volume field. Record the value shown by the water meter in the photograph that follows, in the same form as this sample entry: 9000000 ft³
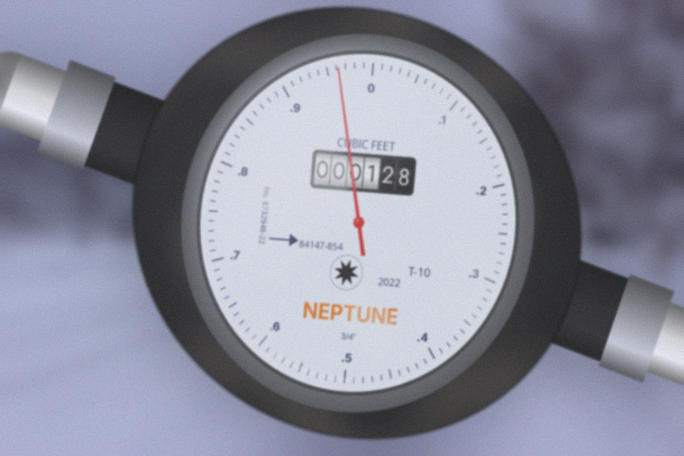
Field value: 127.96 ft³
